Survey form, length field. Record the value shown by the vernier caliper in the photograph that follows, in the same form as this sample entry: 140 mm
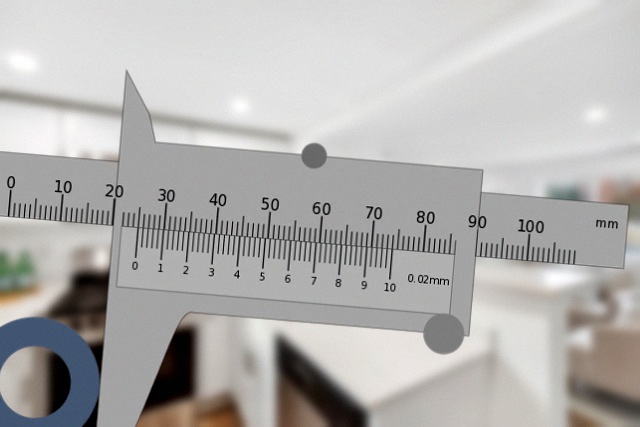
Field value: 25.0 mm
